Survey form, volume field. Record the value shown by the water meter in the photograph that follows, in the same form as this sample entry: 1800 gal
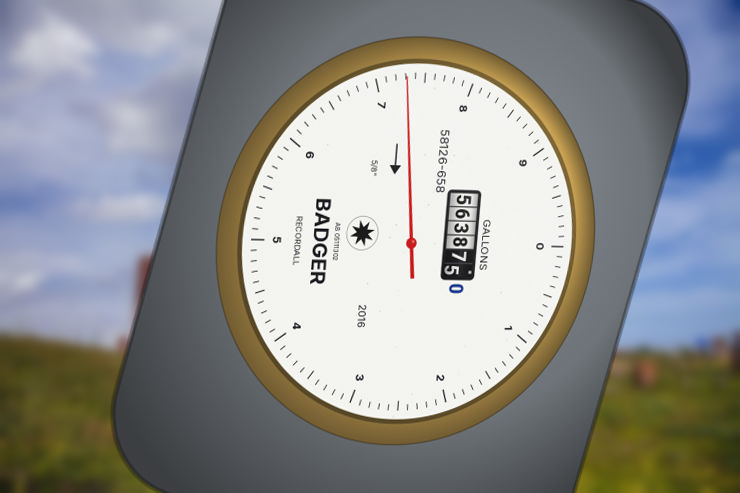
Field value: 5638747.3 gal
